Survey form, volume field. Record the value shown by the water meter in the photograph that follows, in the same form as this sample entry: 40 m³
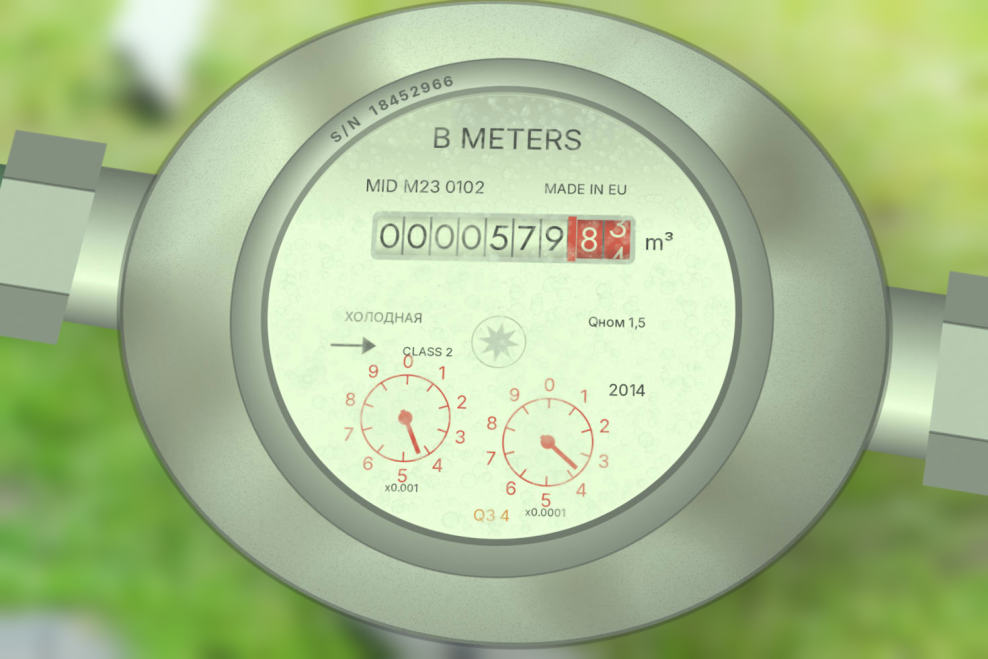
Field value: 579.8343 m³
